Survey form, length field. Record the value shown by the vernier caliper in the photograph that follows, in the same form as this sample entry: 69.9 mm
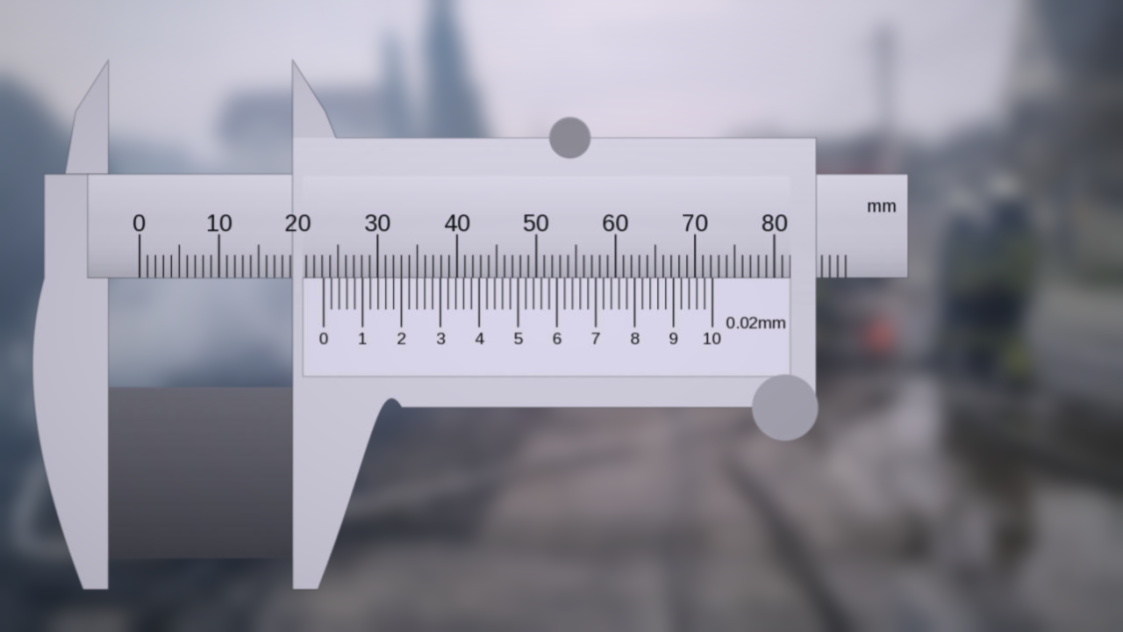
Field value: 23.2 mm
